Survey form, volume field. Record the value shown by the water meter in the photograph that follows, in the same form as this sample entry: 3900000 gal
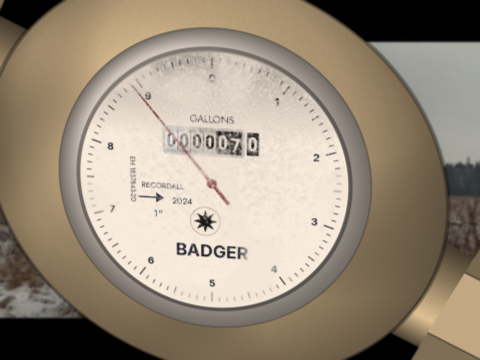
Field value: 68.9 gal
